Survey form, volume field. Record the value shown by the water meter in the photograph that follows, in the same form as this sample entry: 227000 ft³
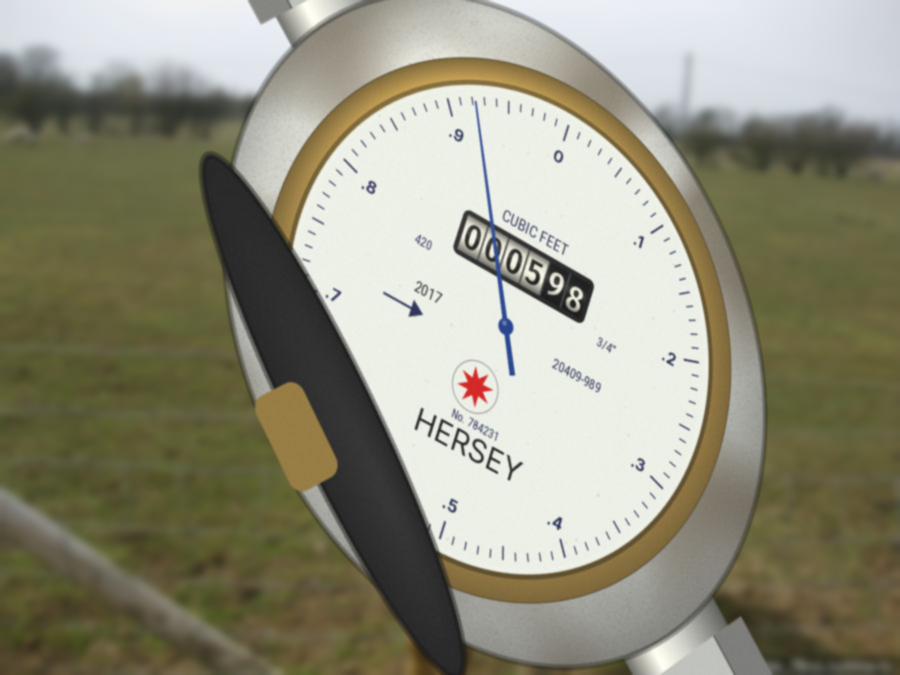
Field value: 597.92 ft³
